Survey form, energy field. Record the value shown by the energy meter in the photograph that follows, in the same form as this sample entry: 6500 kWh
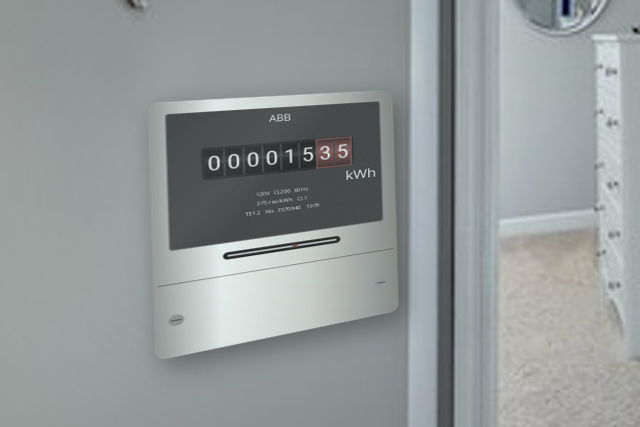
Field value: 15.35 kWh
